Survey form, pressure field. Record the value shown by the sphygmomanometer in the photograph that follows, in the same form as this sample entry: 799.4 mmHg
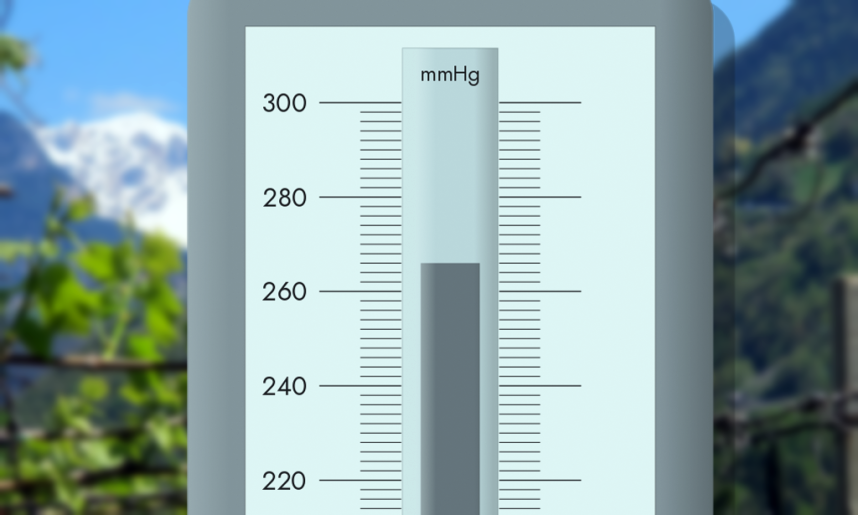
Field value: 266 mmHg
